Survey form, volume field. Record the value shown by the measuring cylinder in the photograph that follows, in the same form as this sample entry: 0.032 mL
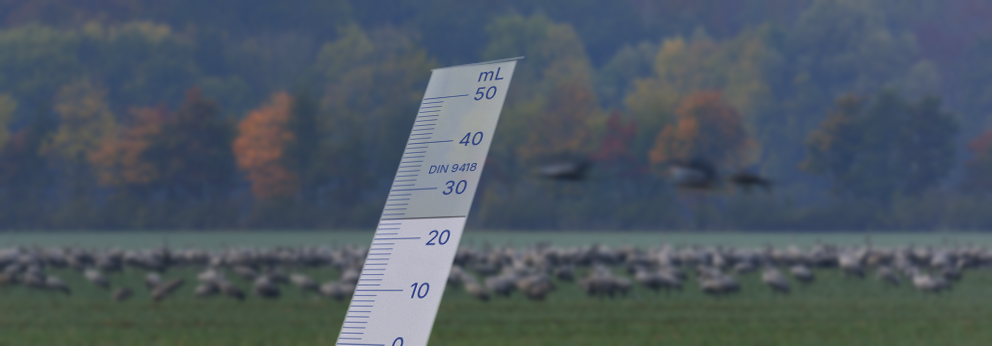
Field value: 24 mL
